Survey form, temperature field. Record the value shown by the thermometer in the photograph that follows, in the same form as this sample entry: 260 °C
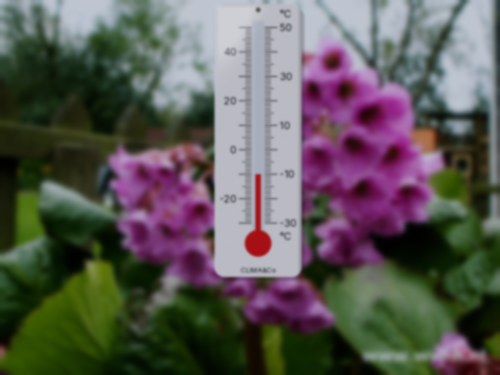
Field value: -10 °C
